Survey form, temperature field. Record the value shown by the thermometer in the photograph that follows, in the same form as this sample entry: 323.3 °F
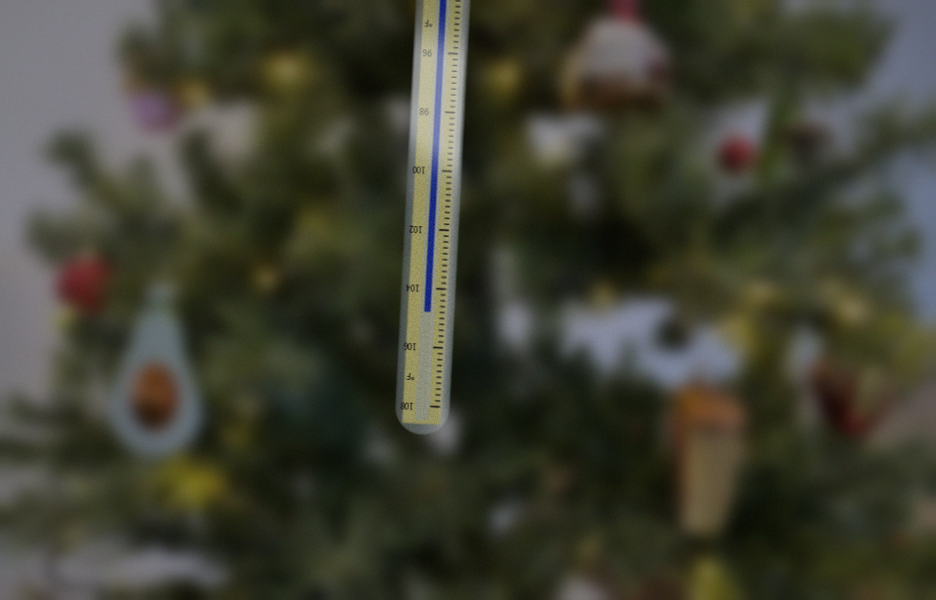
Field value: 104.8 °F
